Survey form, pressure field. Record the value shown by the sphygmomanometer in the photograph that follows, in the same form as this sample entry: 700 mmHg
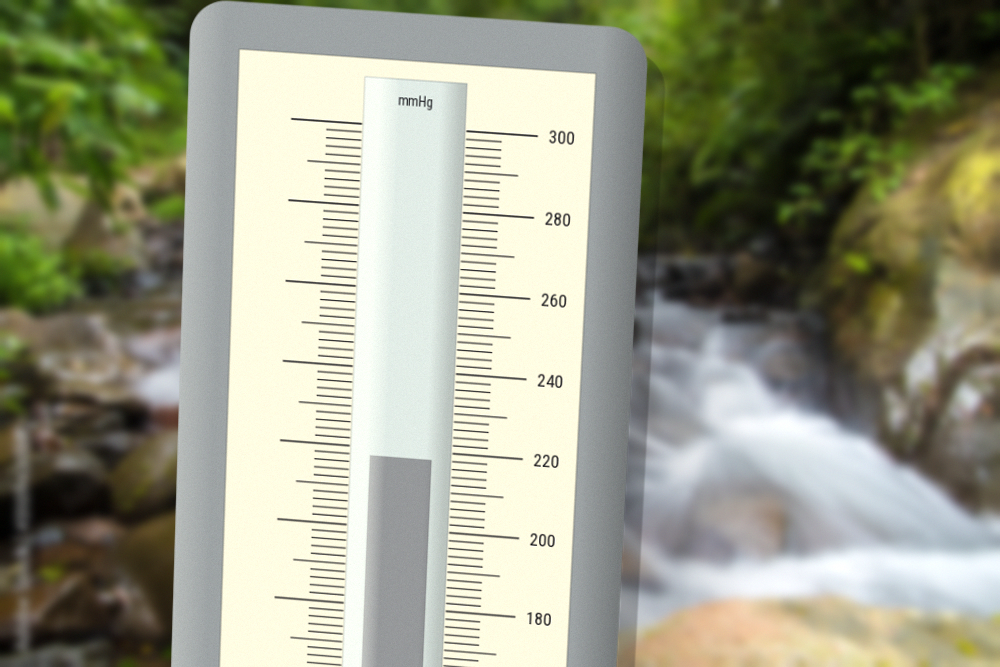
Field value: 218 mmHg
